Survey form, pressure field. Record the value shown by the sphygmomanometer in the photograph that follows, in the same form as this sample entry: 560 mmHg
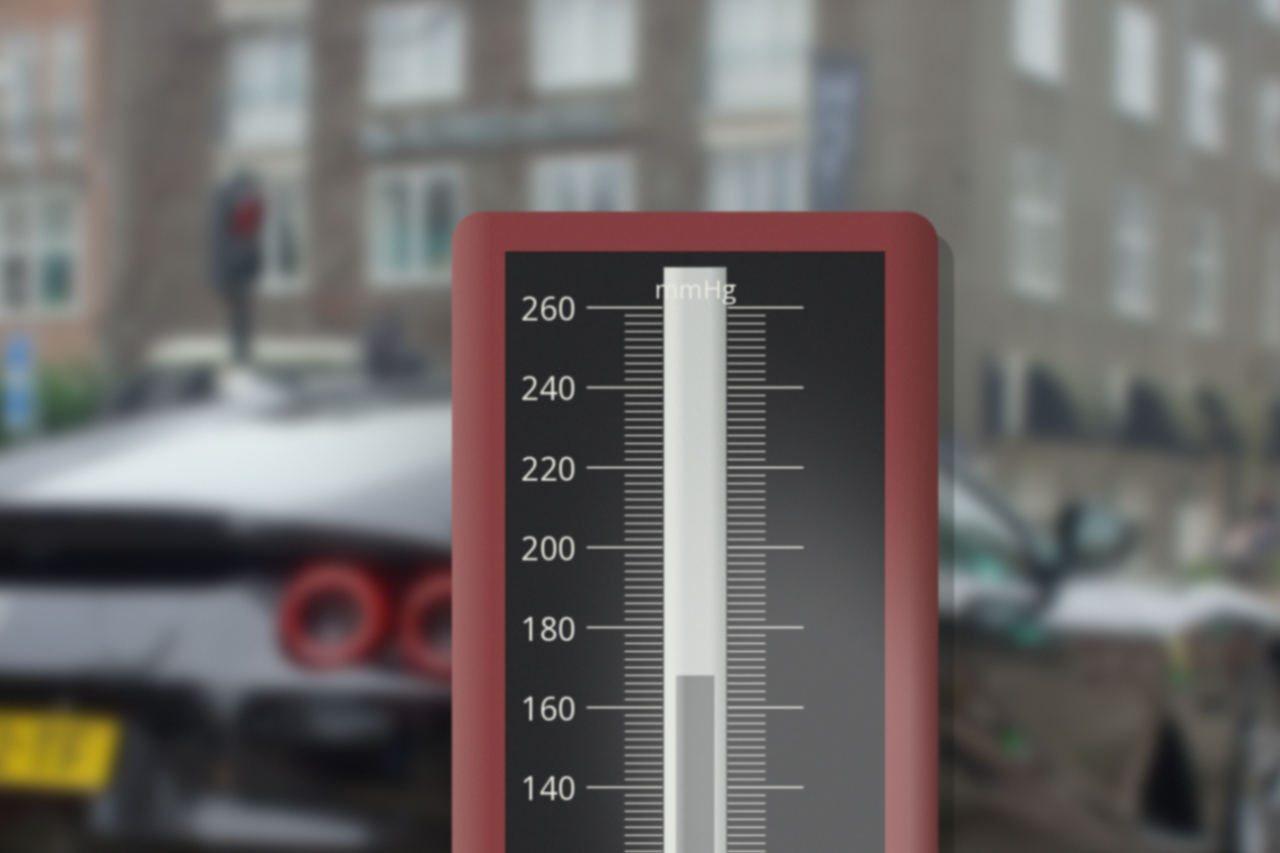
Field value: 168 mmHg
